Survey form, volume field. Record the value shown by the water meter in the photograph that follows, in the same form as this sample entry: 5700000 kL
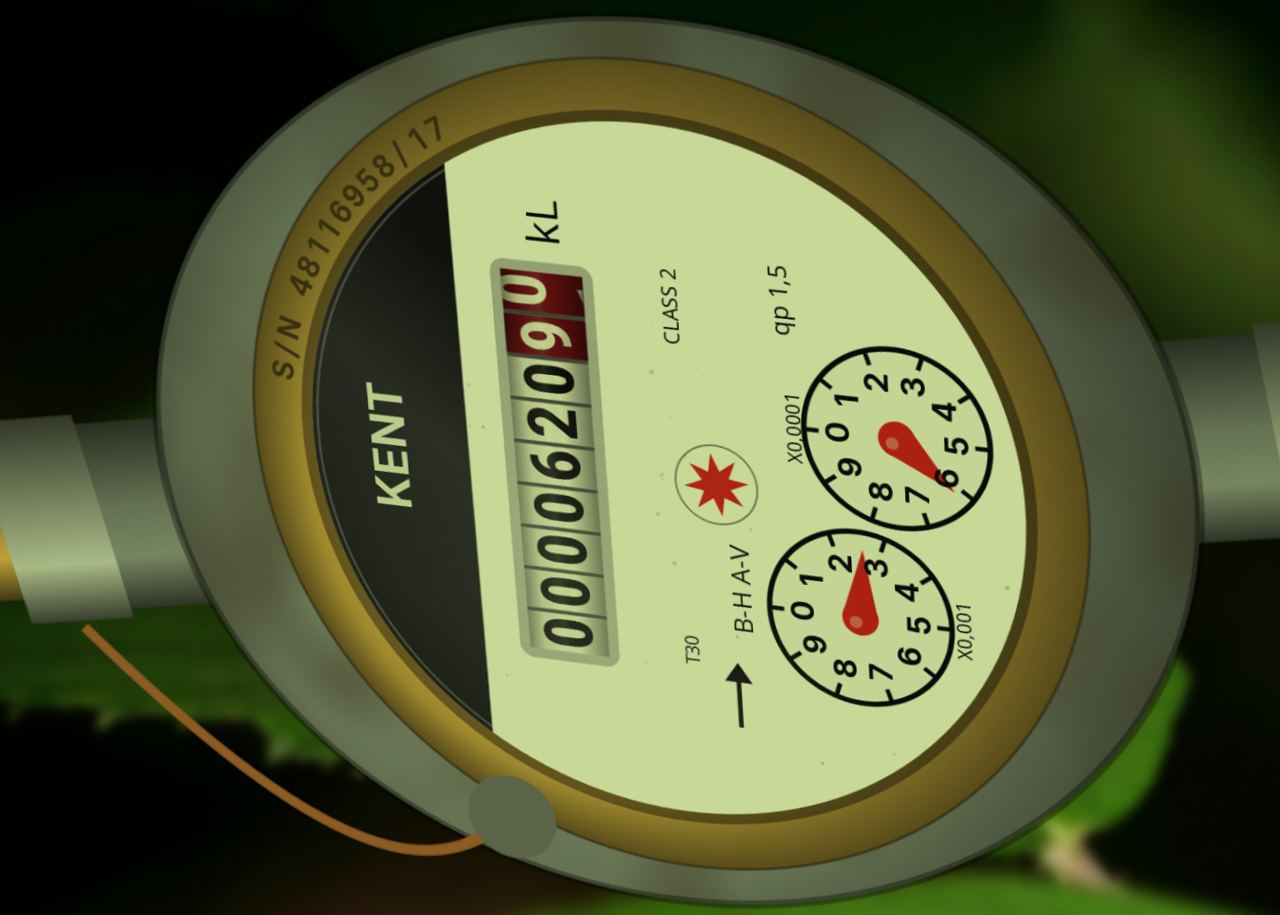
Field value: 620.9026 kL
